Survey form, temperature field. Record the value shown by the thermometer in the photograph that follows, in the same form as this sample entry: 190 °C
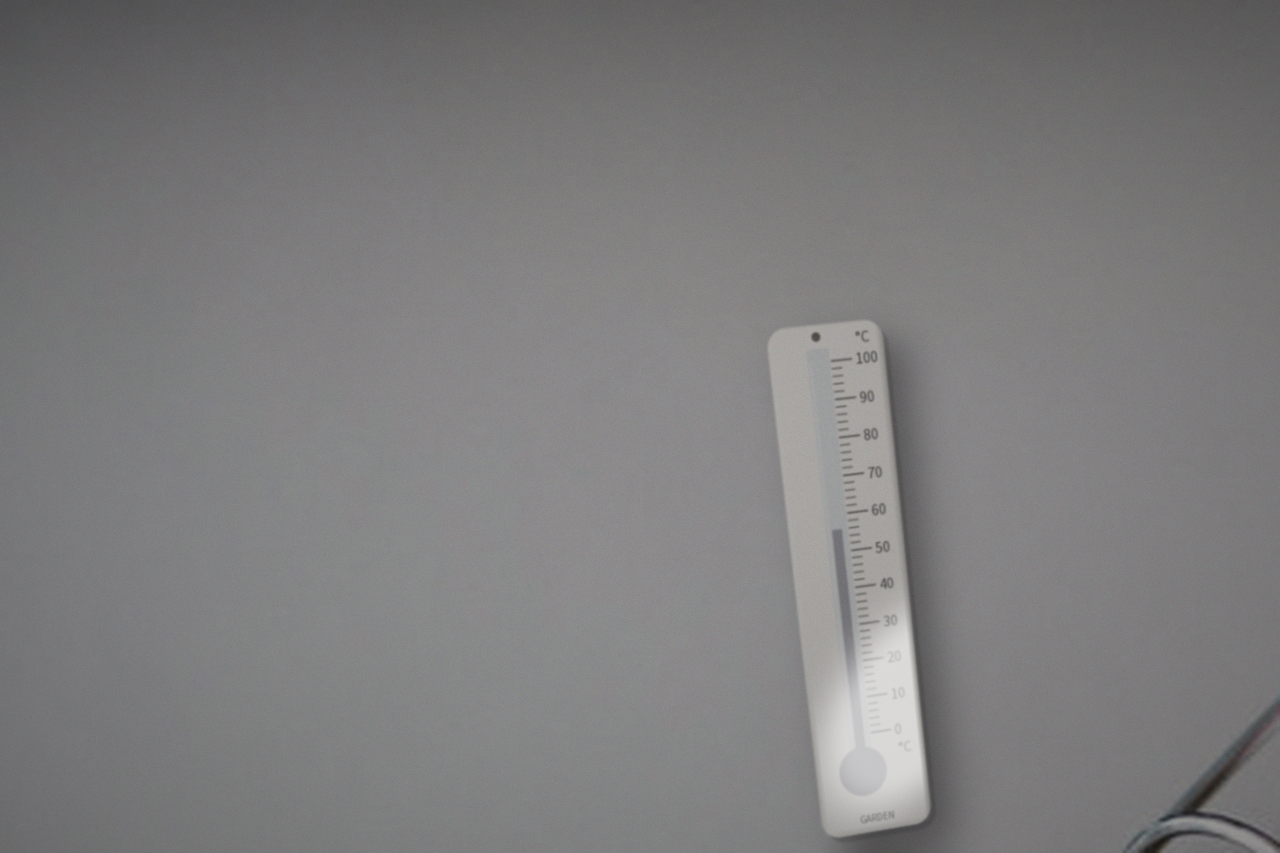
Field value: 56 °C
